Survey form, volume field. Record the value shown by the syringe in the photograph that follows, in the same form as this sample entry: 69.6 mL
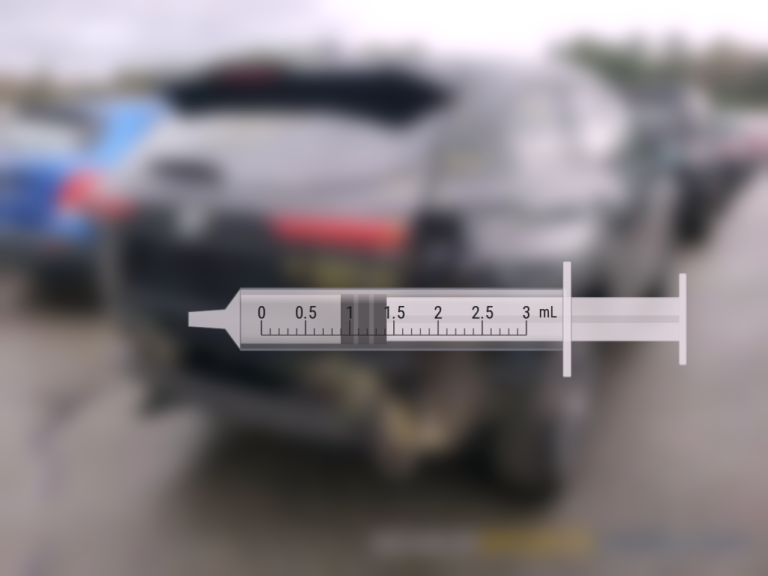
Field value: 0.9 mL
